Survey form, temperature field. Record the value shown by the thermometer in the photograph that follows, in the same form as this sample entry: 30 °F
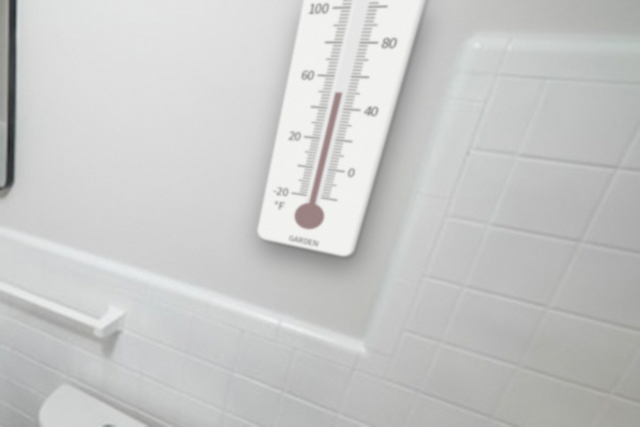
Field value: 50 °F
